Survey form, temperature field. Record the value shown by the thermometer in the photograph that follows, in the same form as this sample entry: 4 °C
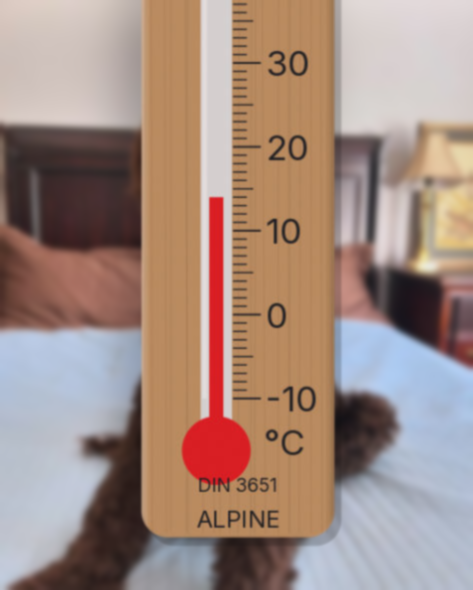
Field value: 14 °C
